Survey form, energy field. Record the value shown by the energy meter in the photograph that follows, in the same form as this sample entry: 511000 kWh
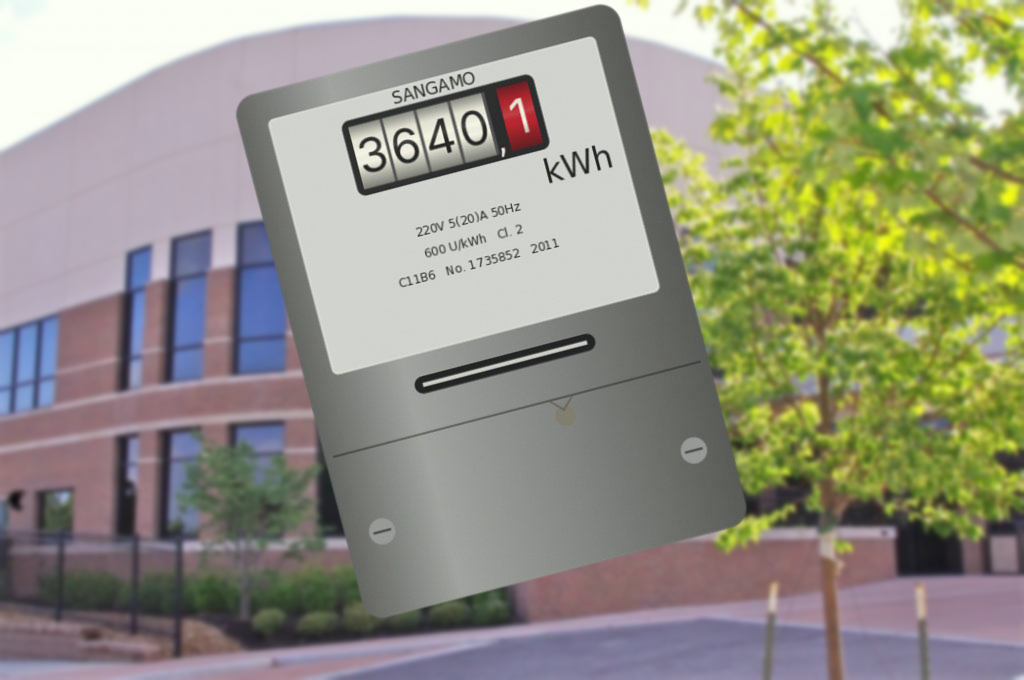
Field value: 3640.1 kWh
